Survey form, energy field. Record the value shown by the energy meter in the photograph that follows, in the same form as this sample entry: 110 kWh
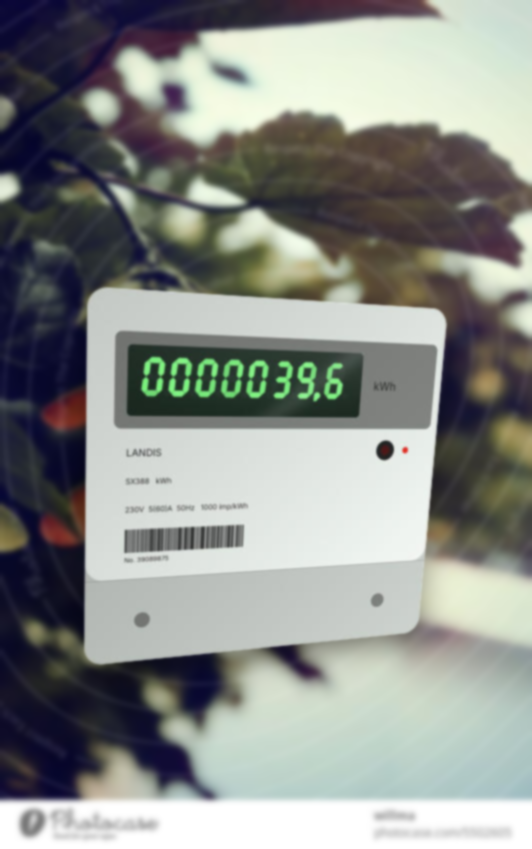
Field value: 39.6 kWh
